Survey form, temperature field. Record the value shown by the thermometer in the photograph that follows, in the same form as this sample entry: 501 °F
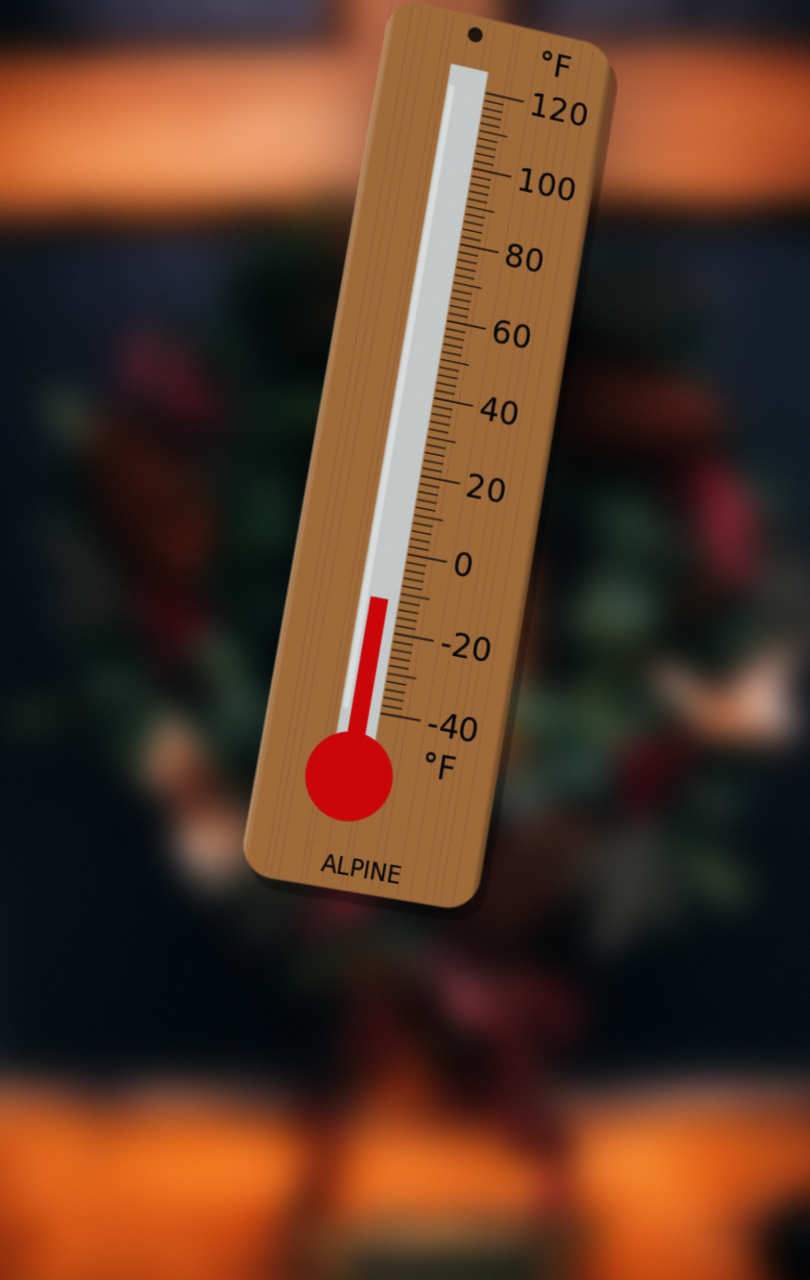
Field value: -12 °F
